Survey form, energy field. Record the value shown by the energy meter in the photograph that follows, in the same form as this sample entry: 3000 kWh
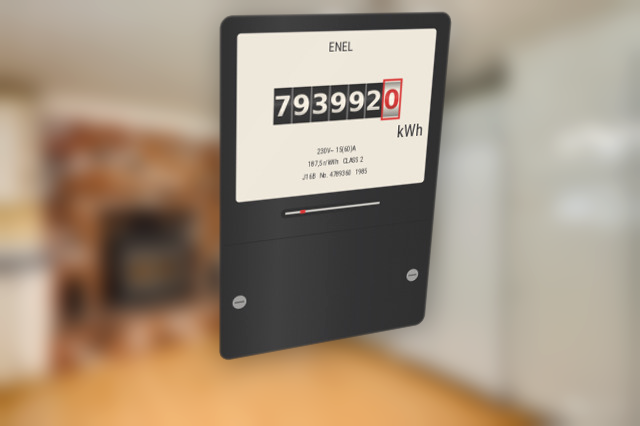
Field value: 793992.0 kWh
